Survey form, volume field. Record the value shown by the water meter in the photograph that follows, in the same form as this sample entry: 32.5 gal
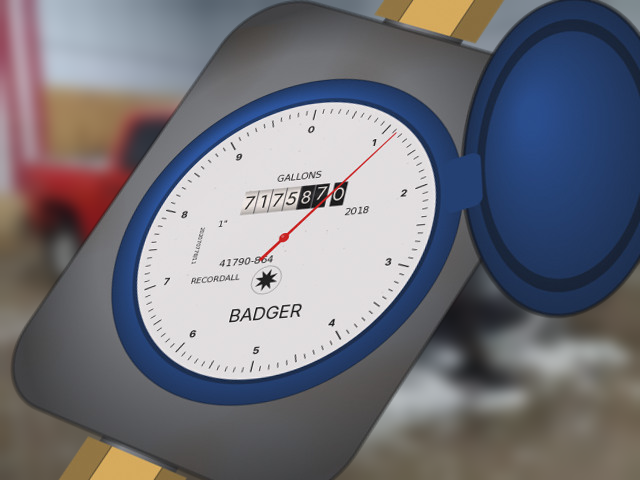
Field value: 7175871.1 gal
